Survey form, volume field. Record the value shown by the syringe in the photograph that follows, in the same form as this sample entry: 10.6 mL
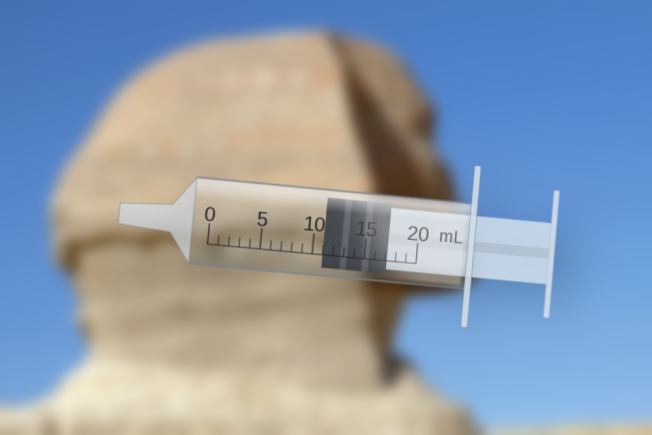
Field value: 11 mL
